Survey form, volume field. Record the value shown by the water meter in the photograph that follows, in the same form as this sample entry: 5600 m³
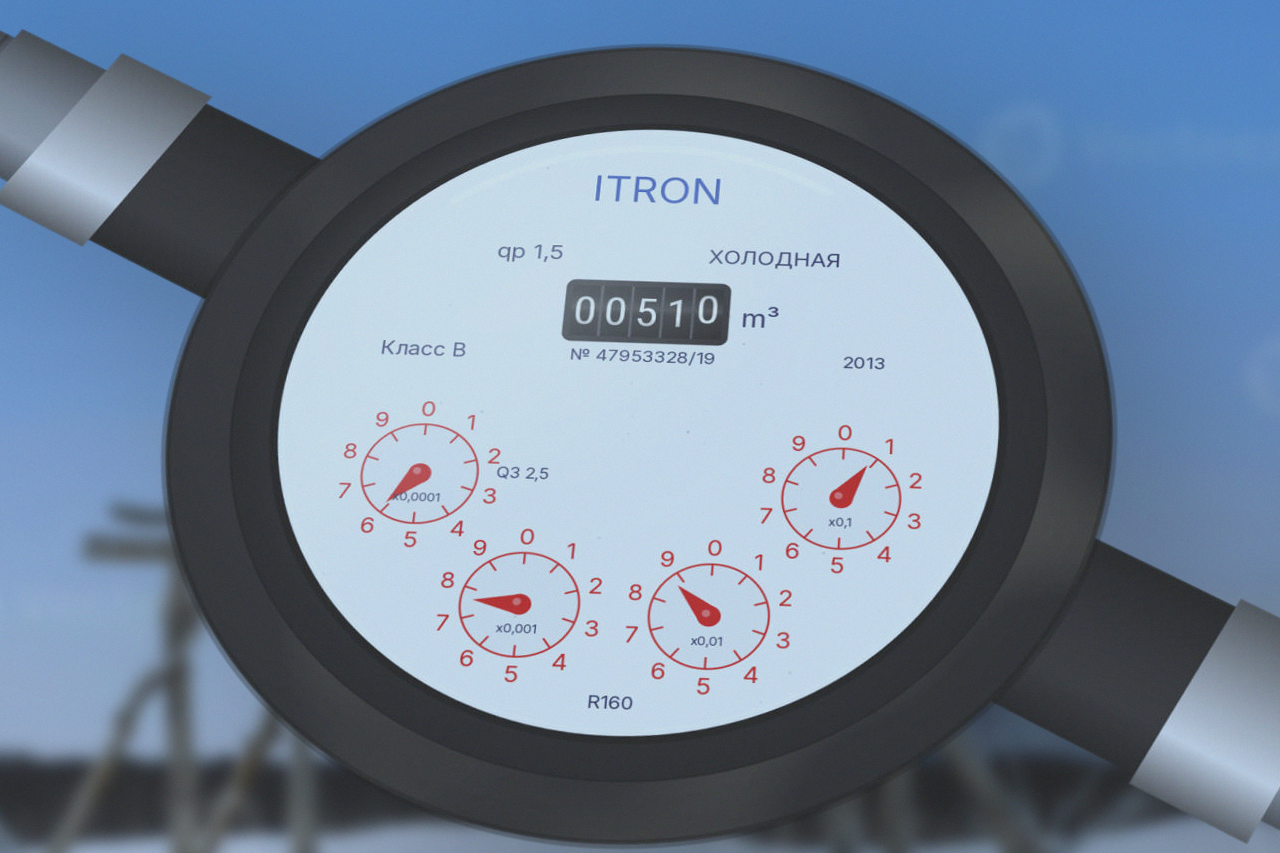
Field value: 510.0876 m³
